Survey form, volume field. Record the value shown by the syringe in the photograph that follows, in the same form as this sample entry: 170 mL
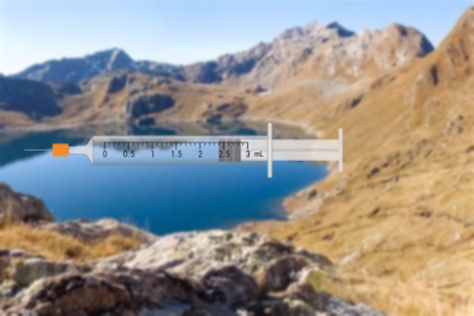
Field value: 2.4 mL
